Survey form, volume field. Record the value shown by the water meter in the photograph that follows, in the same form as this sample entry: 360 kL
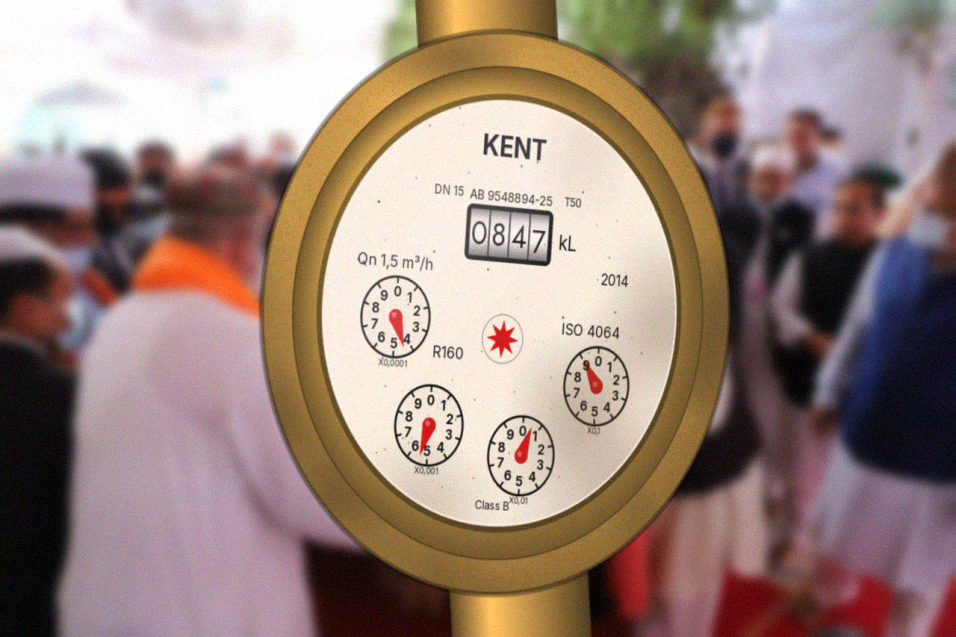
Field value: 846.9054 kL
